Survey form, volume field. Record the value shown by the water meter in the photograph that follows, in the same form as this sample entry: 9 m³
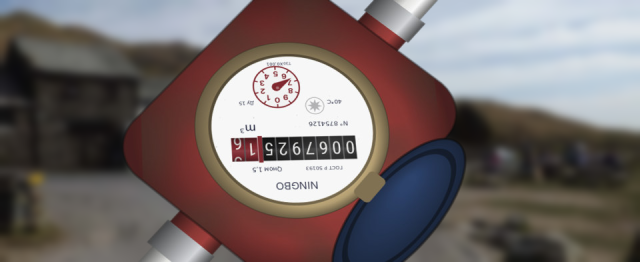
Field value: 67925.156 m³
